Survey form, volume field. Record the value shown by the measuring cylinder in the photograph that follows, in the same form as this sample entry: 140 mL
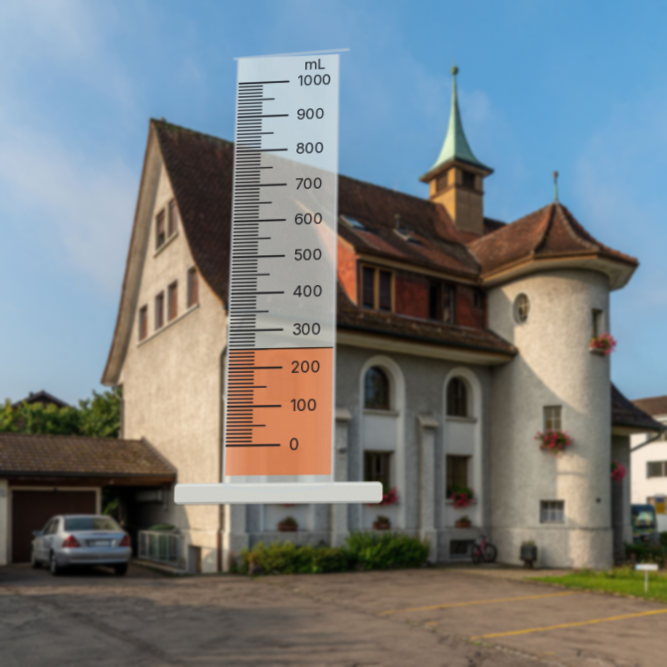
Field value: 250 mL
